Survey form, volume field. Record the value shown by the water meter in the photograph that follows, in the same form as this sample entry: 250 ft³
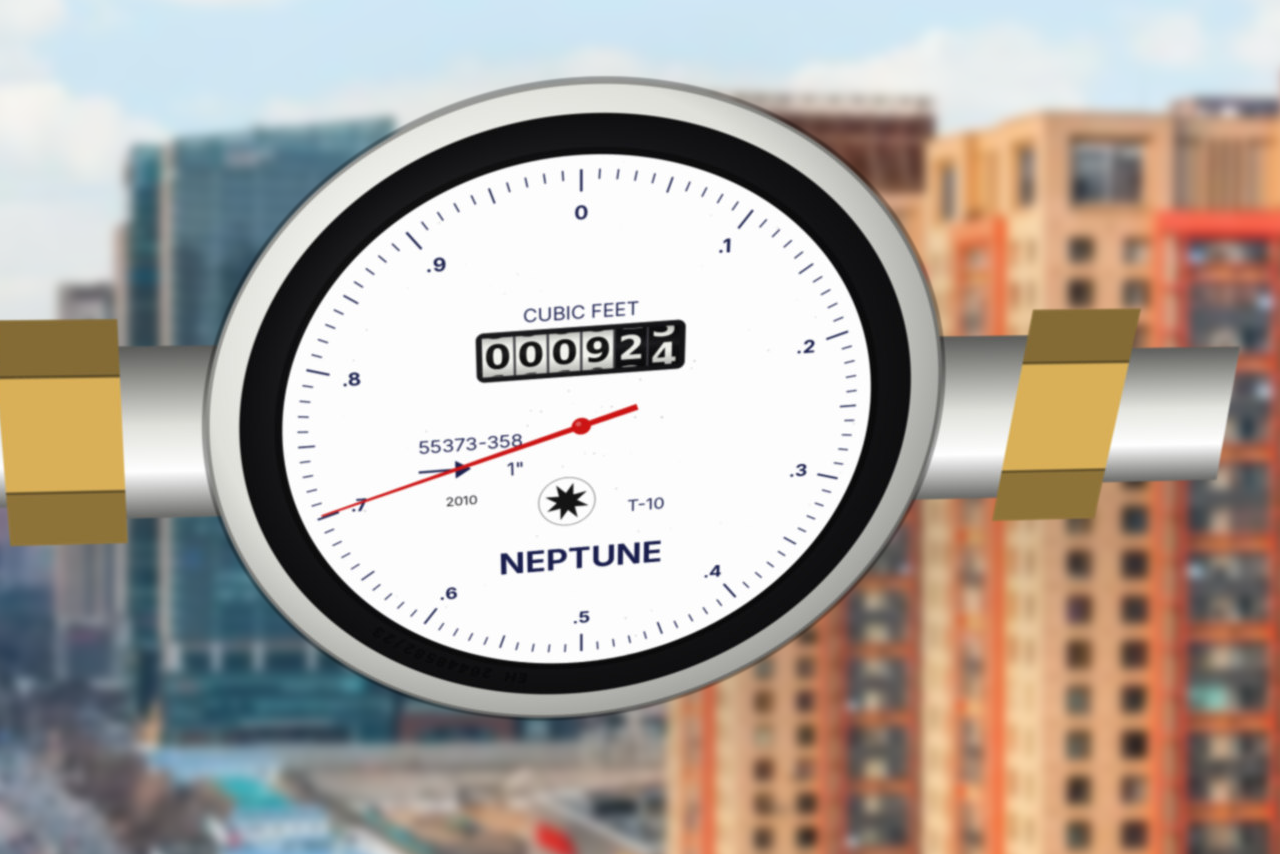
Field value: 923.70 ft³
